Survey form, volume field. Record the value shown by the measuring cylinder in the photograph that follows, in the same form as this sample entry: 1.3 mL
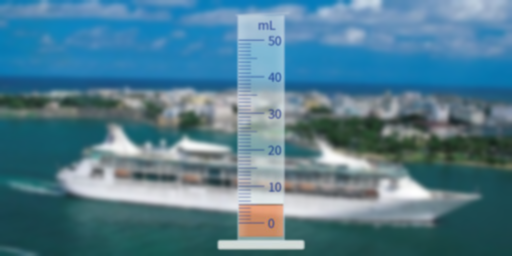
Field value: 5 mL
